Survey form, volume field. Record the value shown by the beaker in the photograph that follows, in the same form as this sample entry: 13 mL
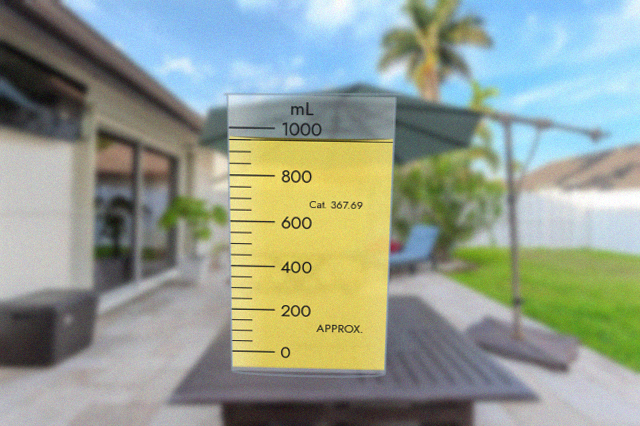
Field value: 950 mL
